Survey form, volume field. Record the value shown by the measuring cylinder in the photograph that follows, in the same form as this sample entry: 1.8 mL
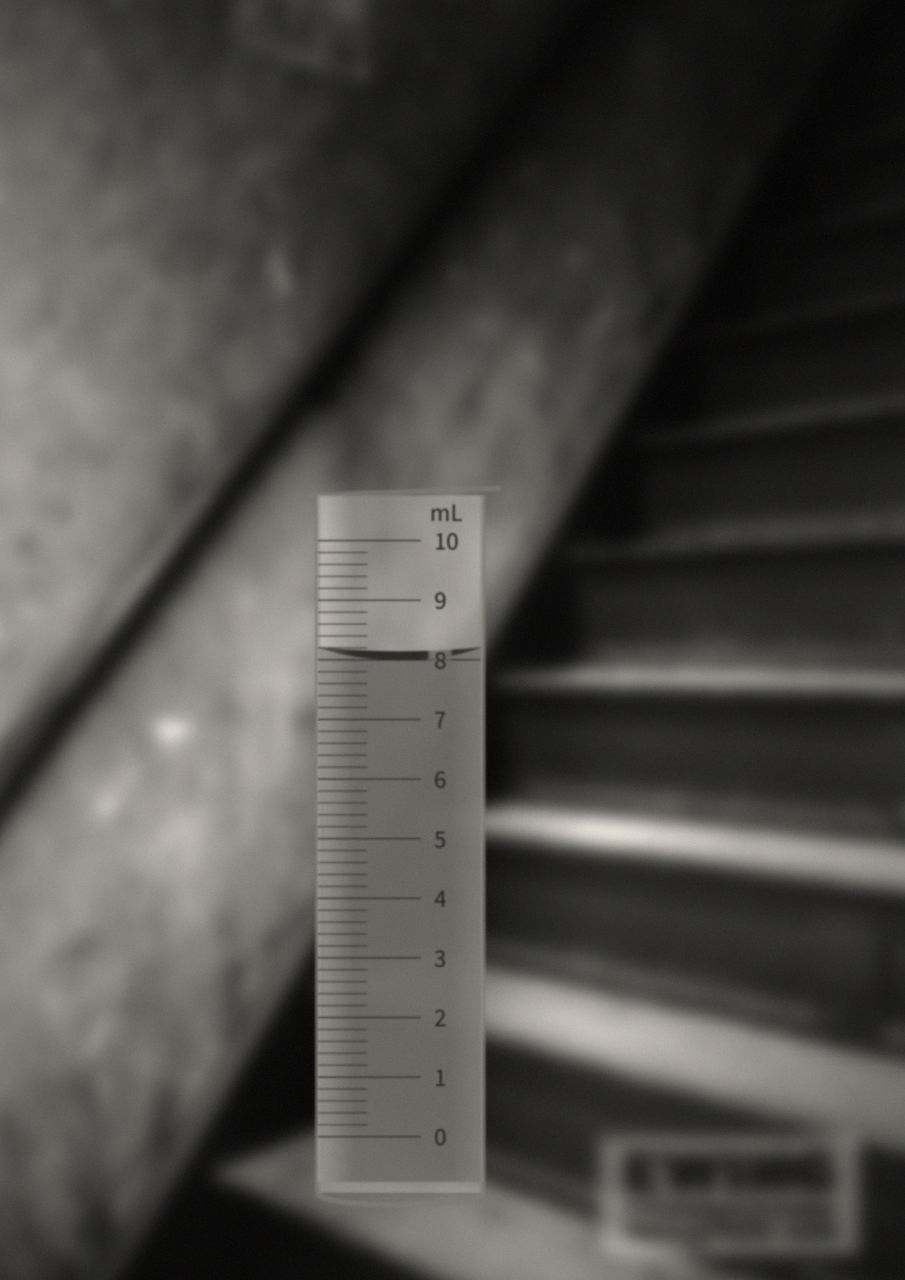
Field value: 8 mL
